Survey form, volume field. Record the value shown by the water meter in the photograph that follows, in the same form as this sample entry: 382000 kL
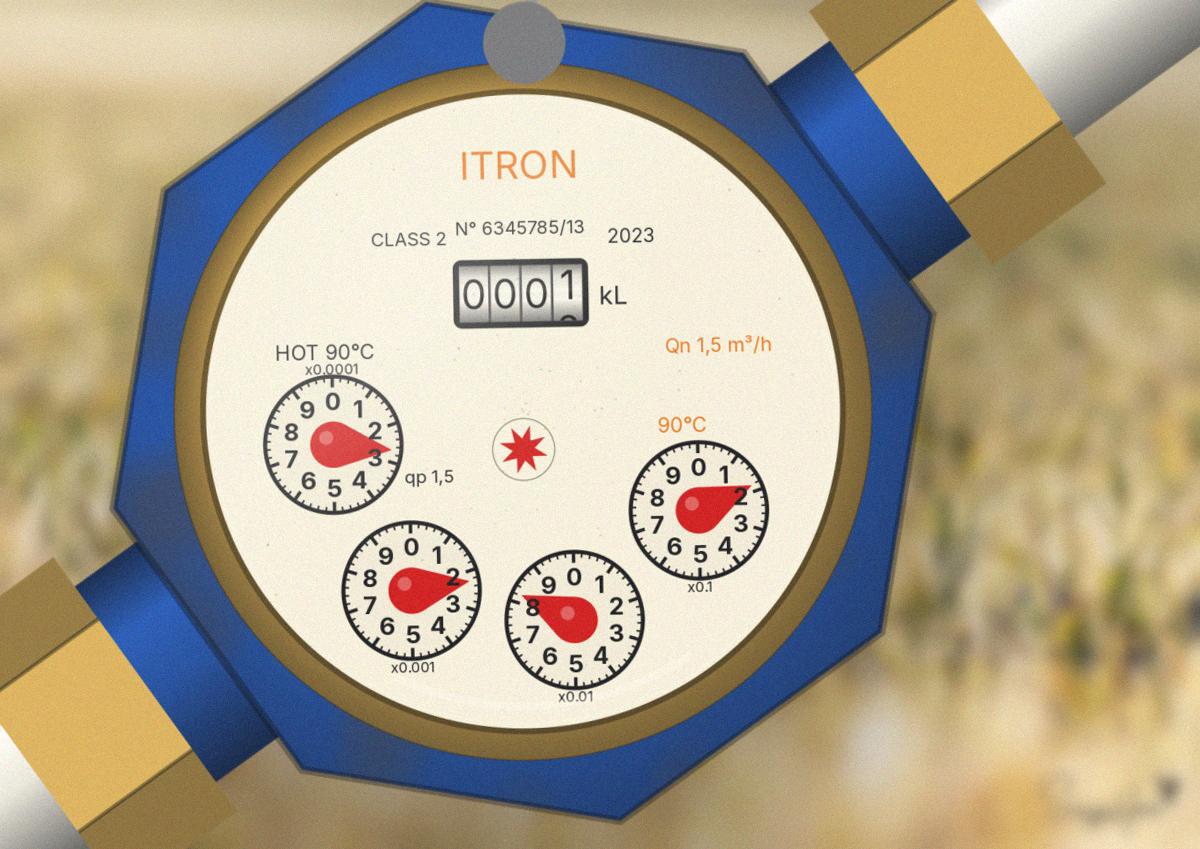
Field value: 1.1822 kL
